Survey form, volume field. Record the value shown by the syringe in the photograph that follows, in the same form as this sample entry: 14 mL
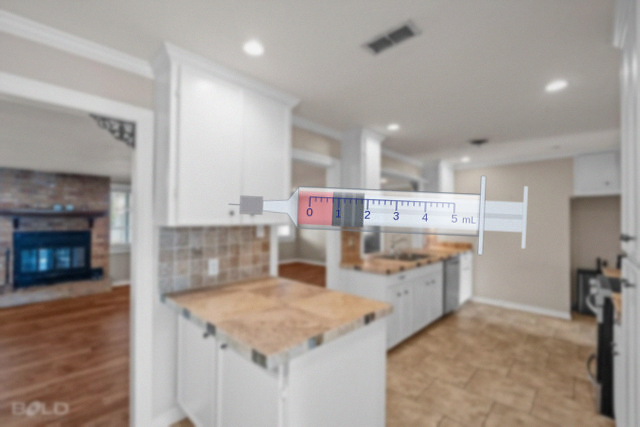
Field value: 0.8 mL
